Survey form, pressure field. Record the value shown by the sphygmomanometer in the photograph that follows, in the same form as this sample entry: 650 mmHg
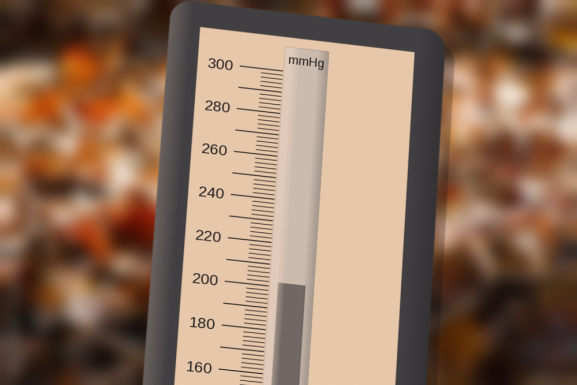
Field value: 202 mmHg
